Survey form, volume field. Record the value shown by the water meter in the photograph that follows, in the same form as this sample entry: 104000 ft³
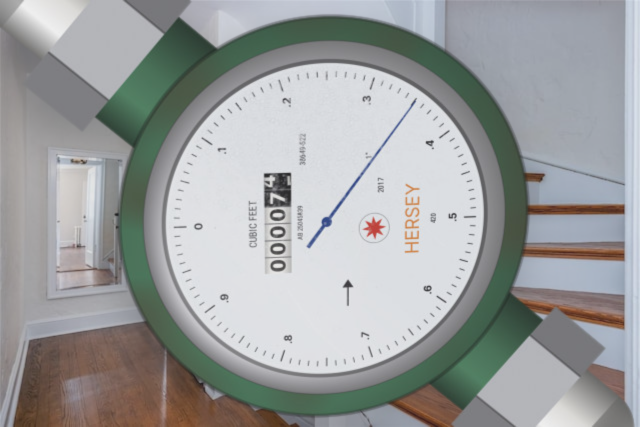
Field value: 74.35 ft³
